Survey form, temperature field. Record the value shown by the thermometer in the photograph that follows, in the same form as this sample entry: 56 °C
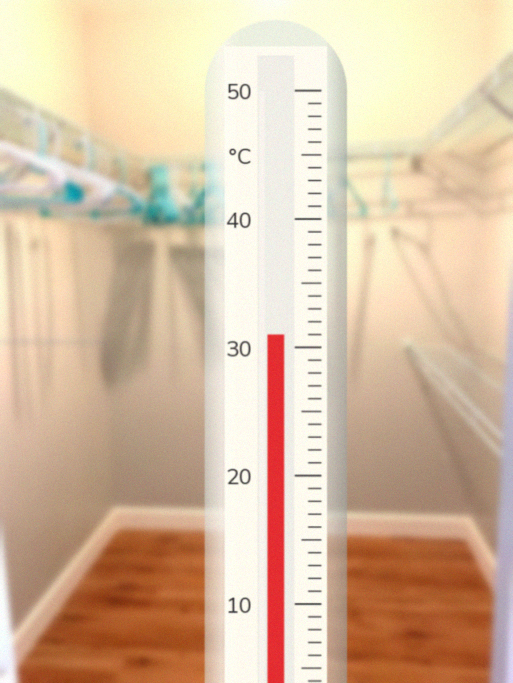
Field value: 31 °C
